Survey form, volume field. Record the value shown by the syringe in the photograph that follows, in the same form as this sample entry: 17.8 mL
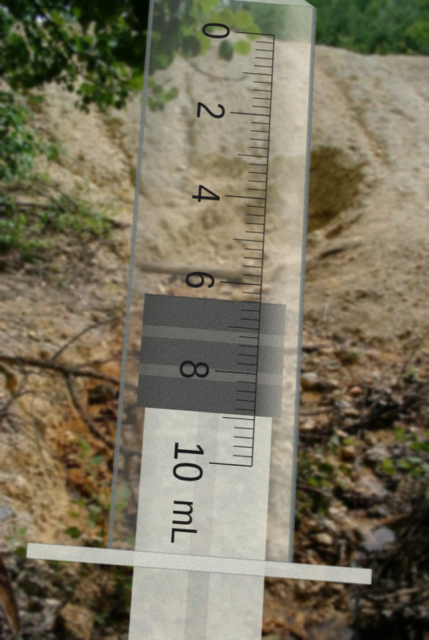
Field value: 6.4 mL
